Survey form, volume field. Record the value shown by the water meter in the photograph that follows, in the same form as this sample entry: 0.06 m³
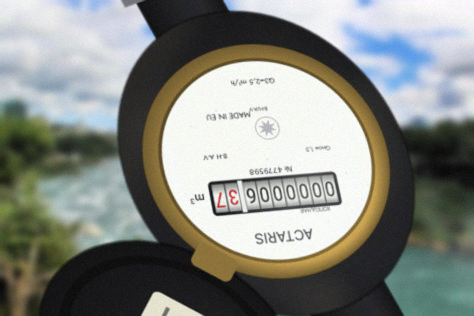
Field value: 6.37 m³
